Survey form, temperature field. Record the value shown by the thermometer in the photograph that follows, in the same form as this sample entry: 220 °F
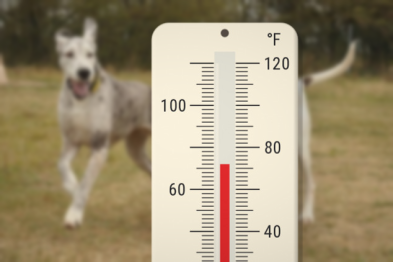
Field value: 72 °F
